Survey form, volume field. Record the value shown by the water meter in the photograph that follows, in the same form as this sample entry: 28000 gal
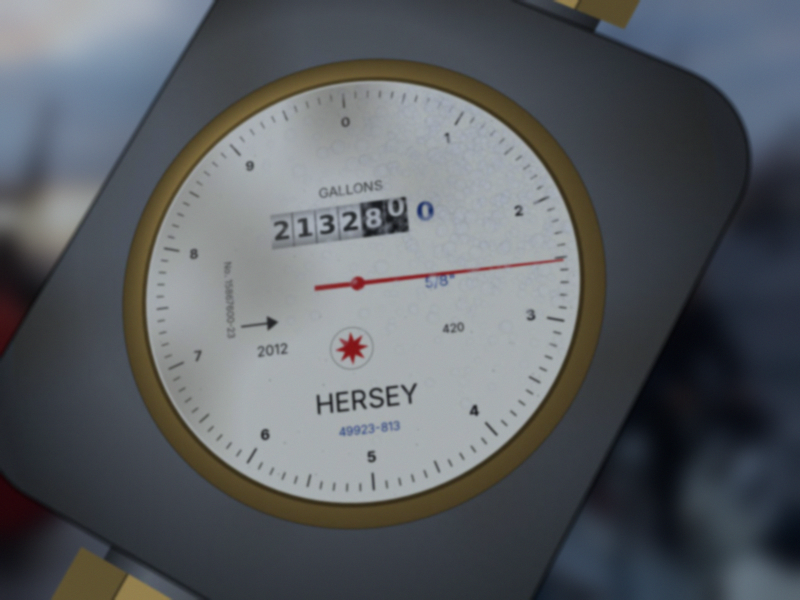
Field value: 2132802.5 gal
